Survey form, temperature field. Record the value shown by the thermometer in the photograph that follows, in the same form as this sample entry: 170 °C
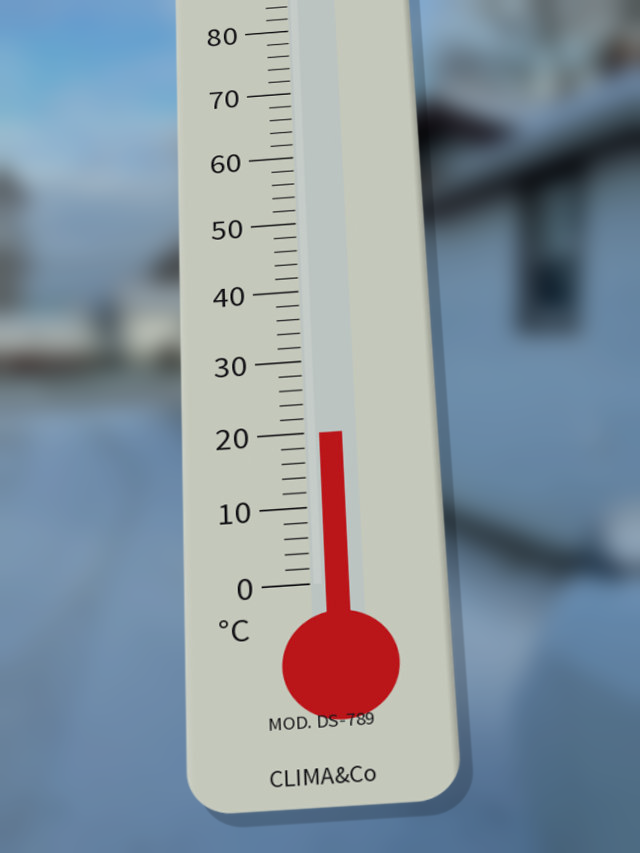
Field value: 20 °C
